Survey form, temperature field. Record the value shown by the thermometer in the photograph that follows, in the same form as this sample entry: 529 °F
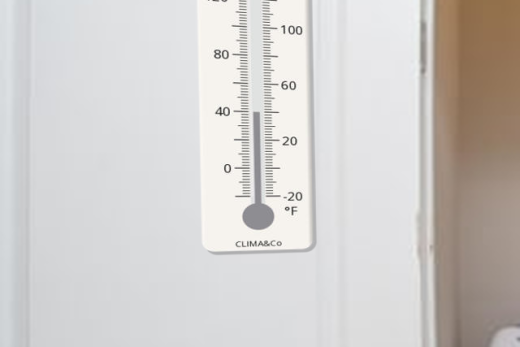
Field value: 40 °F
